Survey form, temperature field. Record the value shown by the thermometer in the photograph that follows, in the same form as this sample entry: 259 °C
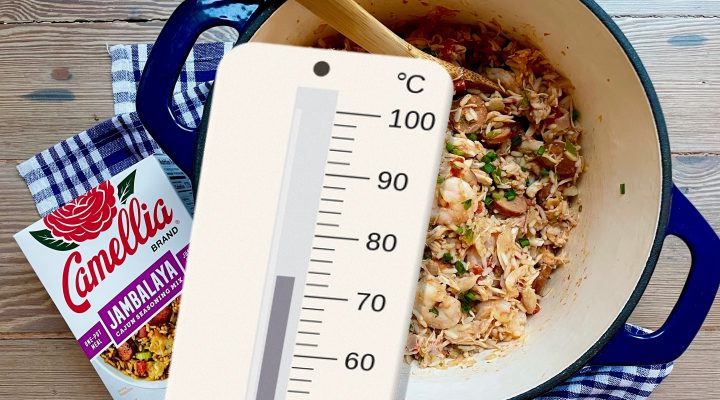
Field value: 73 °C
